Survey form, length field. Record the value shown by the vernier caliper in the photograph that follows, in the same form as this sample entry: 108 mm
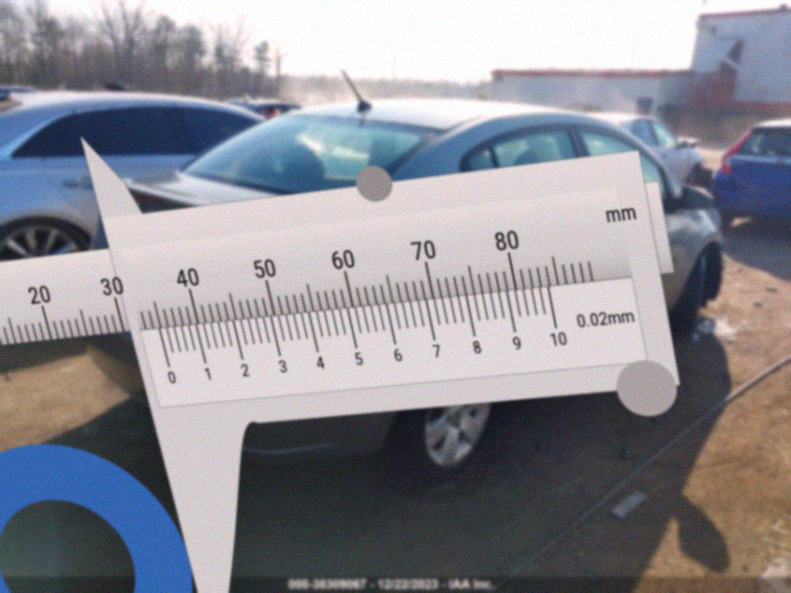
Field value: 34.8 mm
